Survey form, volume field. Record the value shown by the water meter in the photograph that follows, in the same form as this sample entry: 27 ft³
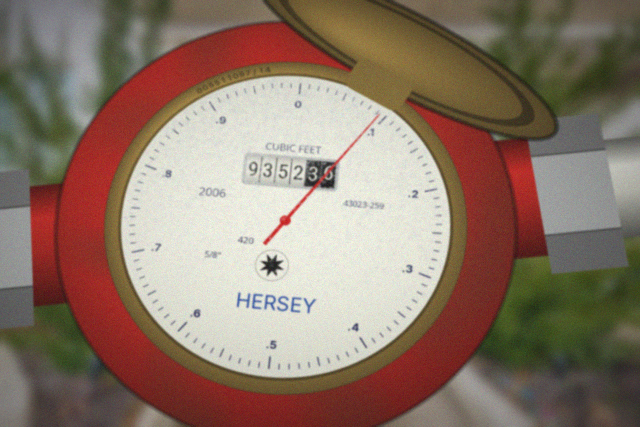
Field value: 935236.09 ft³
